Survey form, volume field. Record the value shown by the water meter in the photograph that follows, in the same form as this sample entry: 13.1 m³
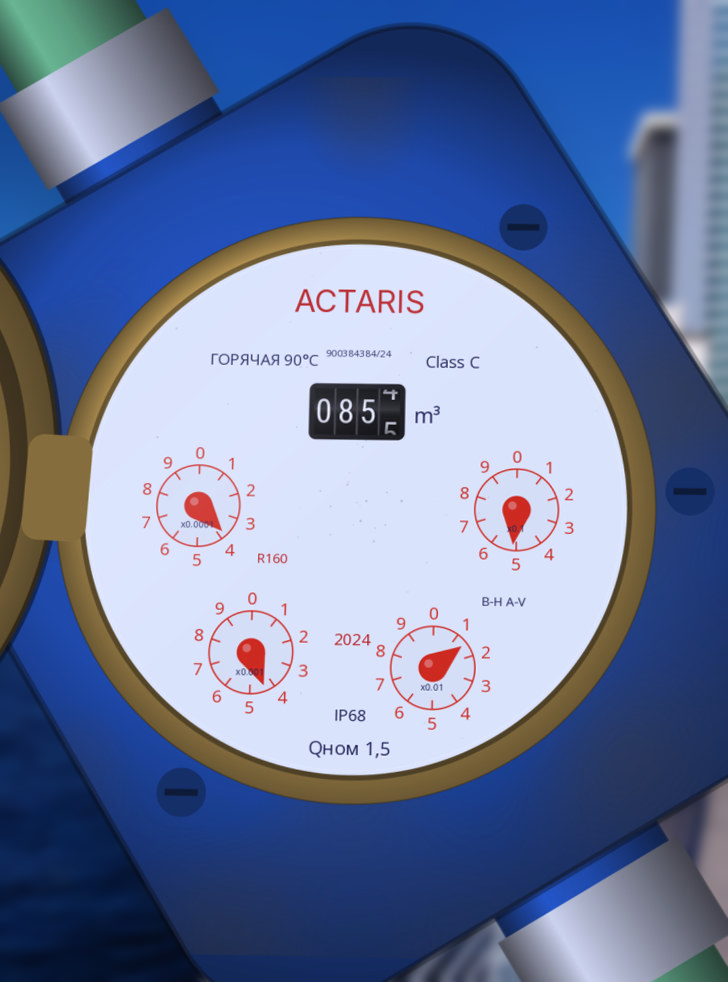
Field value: 854.5143 m³
